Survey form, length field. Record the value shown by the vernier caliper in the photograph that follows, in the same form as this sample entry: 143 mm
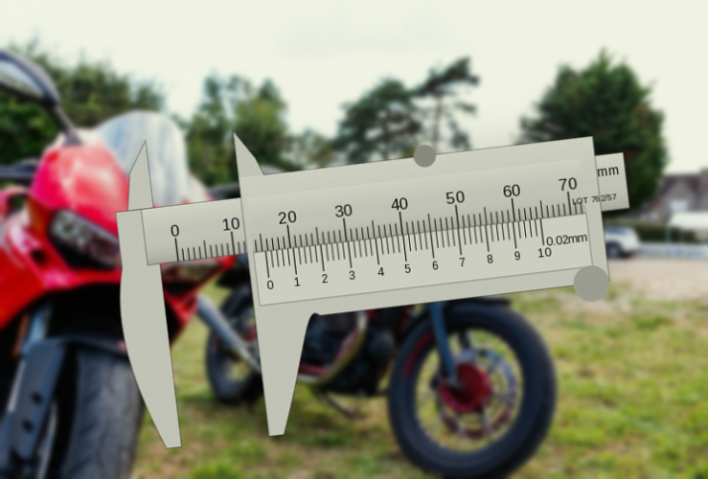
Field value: 15.6 mm
